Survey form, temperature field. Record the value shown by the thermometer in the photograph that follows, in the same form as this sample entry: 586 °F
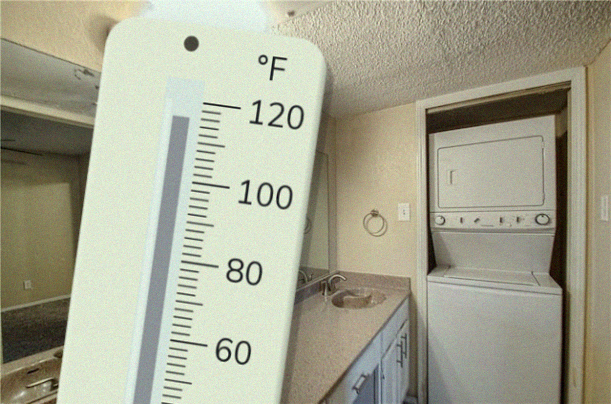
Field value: 116 °F
